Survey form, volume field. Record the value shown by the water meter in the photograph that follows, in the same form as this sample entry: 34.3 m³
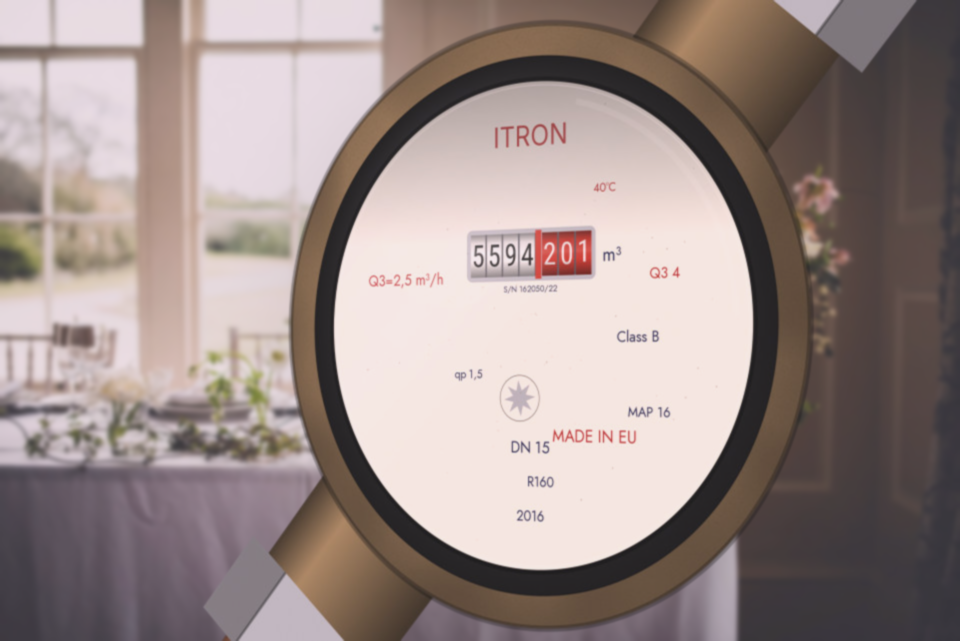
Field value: 5594.201 m³
